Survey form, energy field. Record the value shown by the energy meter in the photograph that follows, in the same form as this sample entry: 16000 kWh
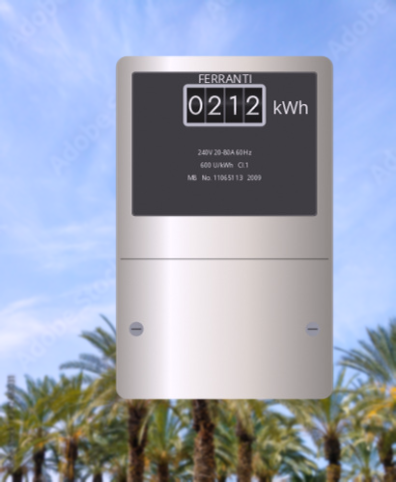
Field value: 212 kWh
